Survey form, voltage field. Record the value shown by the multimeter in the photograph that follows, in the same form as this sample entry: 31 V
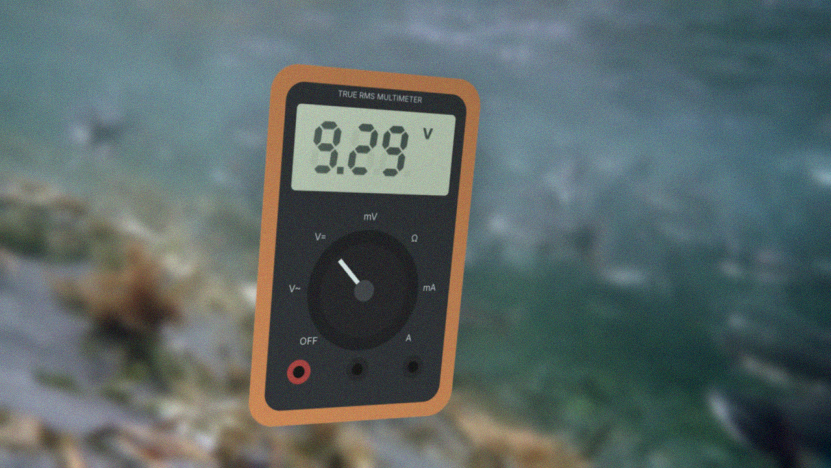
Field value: 9.29 V
